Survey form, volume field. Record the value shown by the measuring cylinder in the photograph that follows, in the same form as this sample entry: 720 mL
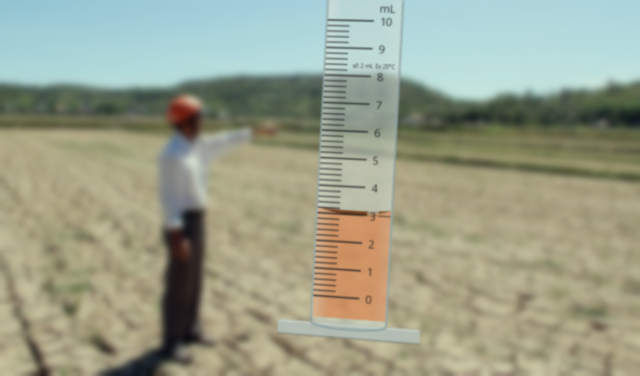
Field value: 3 mL
